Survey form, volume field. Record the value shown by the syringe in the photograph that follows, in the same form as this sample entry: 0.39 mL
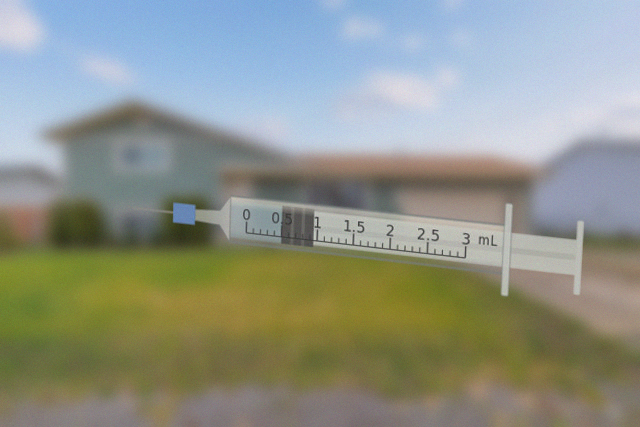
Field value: 0.5 mL
